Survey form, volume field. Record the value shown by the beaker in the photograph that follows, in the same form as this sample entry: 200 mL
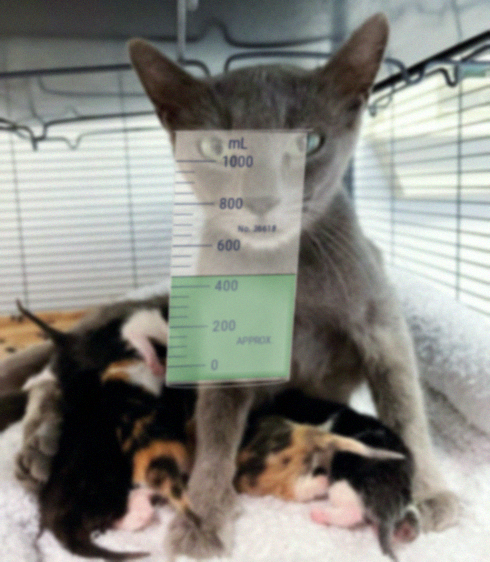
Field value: 450 mL
